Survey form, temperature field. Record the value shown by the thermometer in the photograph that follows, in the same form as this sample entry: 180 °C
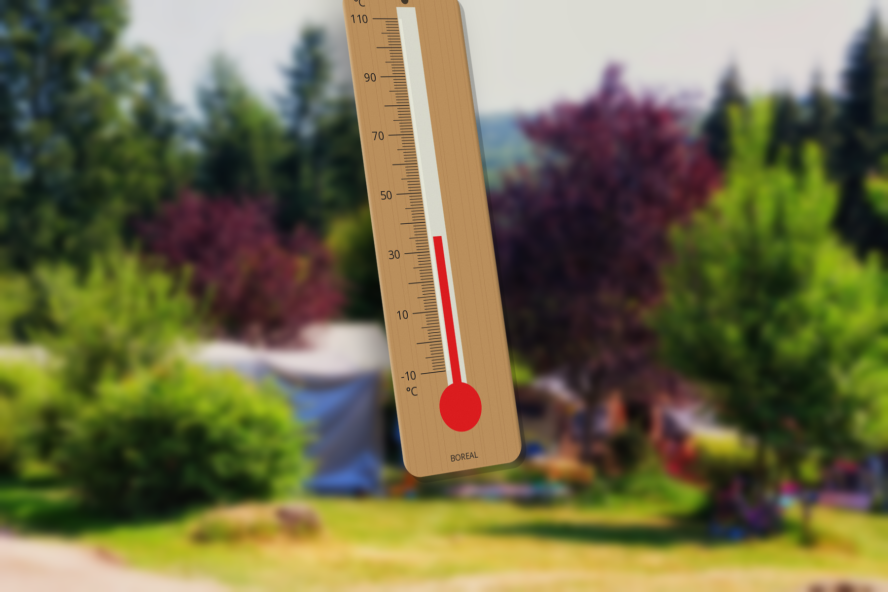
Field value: 35 °C
